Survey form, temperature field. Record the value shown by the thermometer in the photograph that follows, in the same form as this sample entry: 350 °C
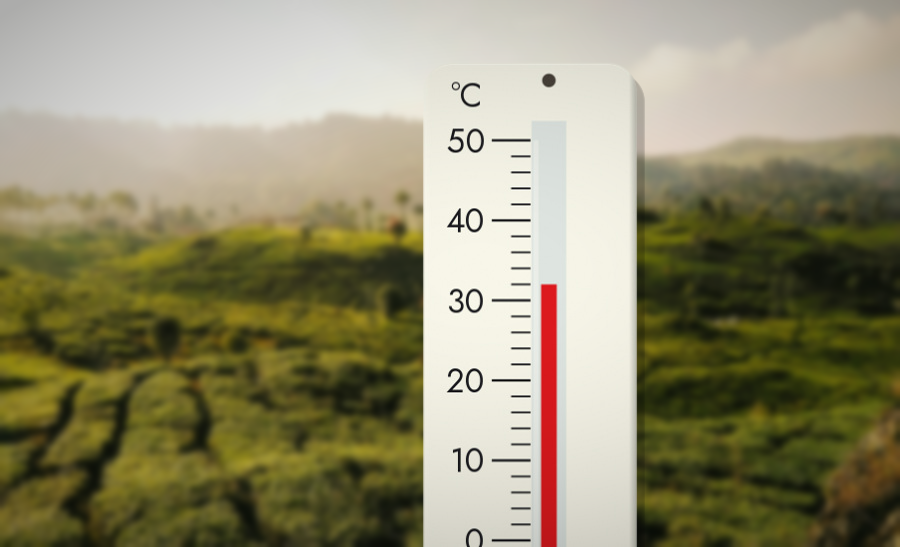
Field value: 32 °C
